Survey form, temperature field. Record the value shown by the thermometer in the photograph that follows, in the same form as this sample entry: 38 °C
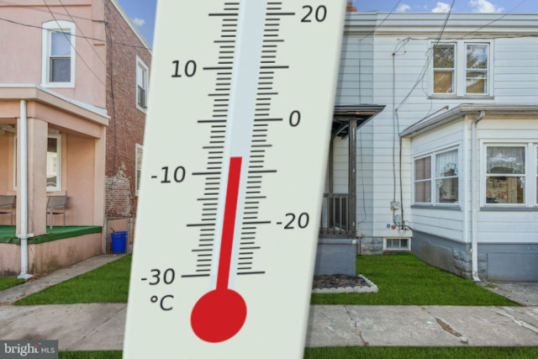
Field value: -7 °C
